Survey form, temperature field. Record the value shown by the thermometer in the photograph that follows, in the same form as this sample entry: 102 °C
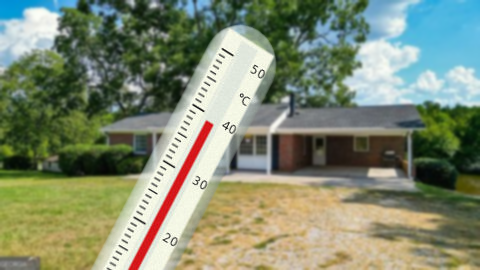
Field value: 39 °C
